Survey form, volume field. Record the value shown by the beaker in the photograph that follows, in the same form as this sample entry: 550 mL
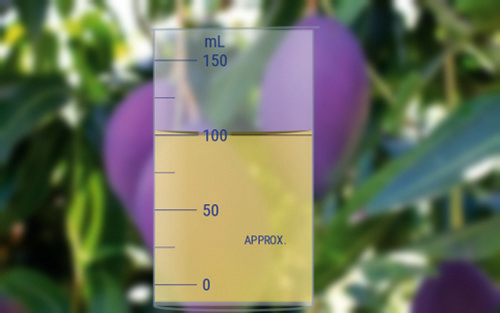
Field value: 100 mL
